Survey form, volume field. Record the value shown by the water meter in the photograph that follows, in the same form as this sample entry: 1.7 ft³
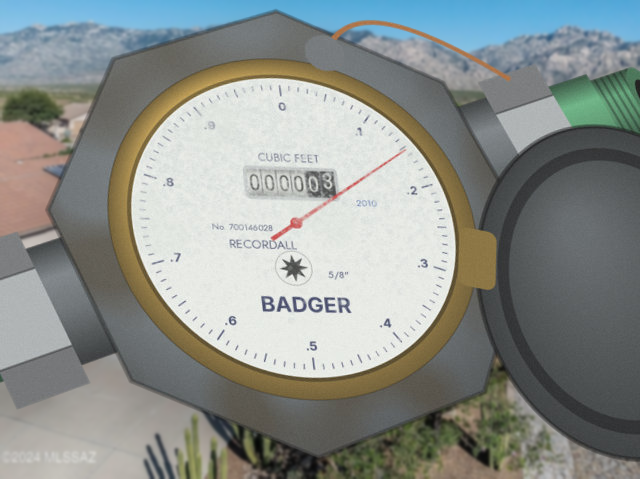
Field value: 3.15 ft³
